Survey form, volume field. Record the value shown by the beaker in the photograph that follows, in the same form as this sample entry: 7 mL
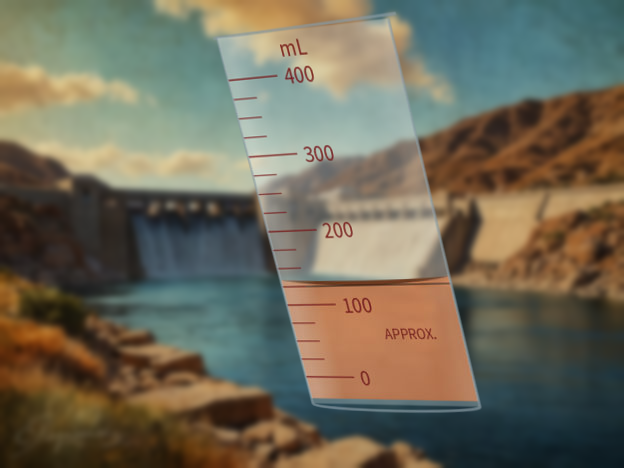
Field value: 125 mL
